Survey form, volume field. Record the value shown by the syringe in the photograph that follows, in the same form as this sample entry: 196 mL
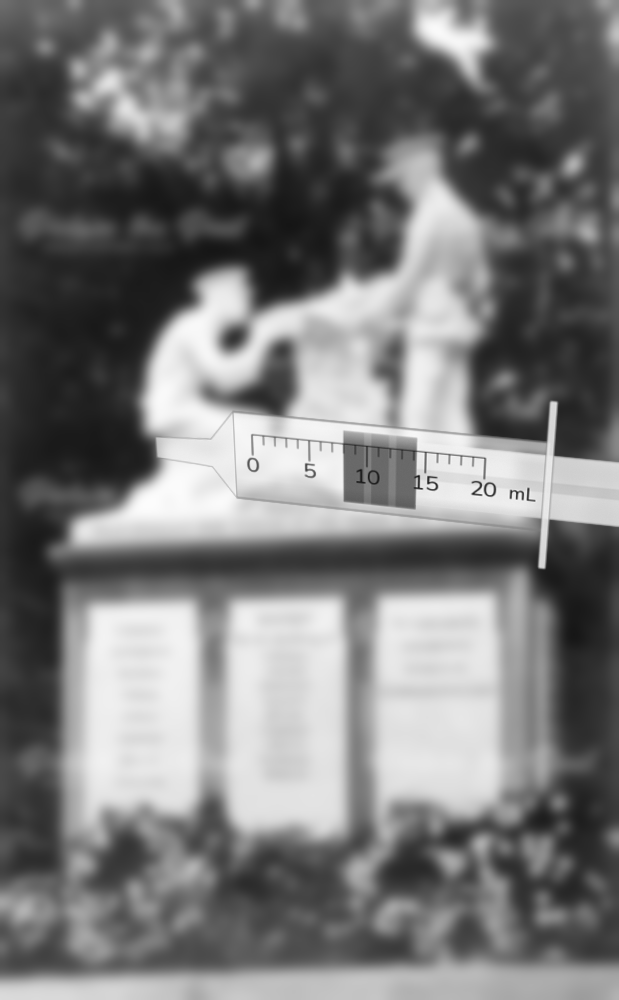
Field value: 8 mL
